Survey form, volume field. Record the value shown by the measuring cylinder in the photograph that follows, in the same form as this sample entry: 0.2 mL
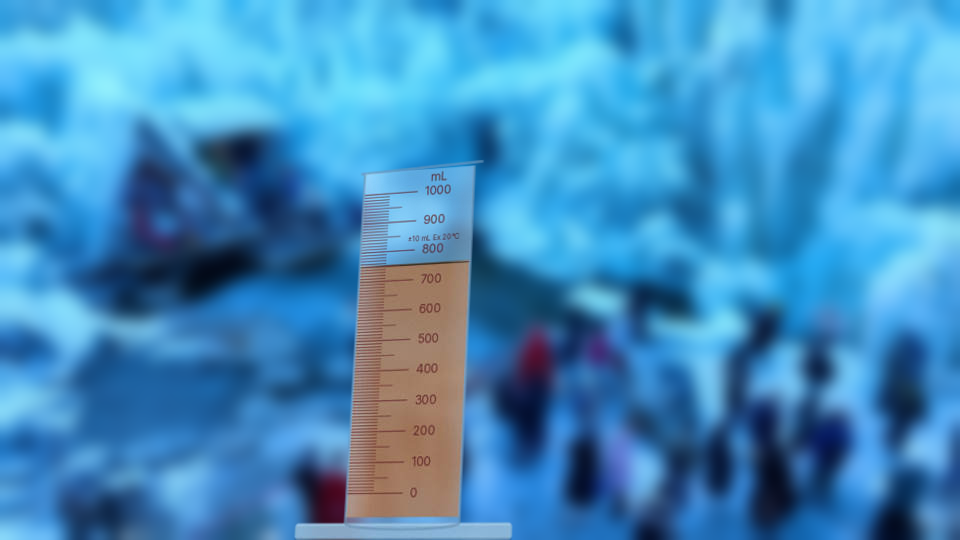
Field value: 750 mL
